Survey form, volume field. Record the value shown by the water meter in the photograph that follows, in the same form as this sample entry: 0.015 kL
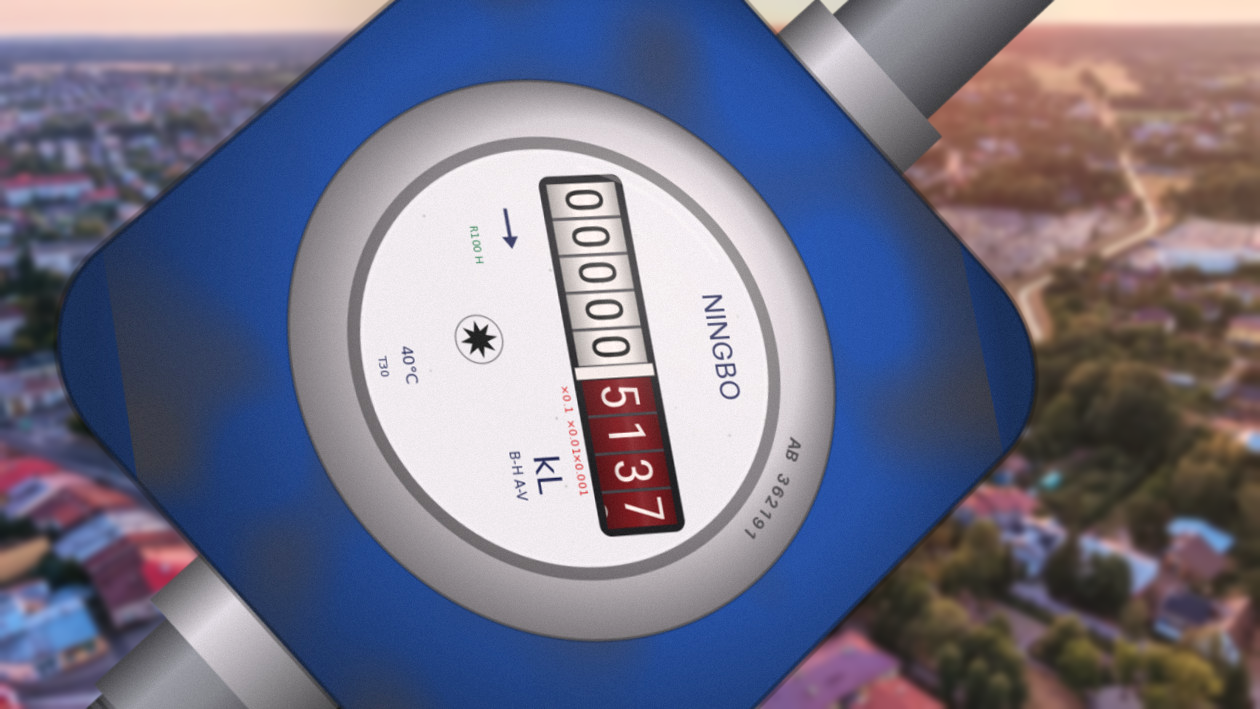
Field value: 0.5137 kL
